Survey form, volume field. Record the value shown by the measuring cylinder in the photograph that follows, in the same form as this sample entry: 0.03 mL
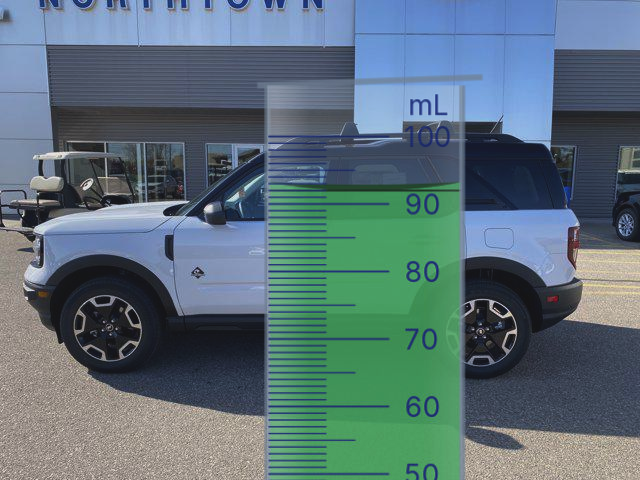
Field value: 92 mL
